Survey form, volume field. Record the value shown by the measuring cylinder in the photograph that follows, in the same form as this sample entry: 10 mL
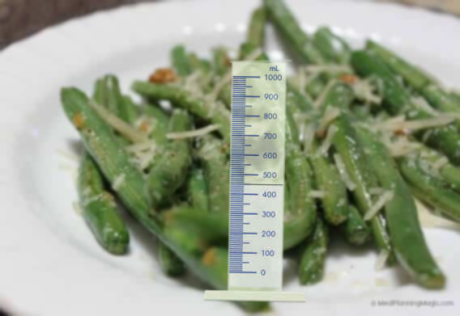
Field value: 450 mL
